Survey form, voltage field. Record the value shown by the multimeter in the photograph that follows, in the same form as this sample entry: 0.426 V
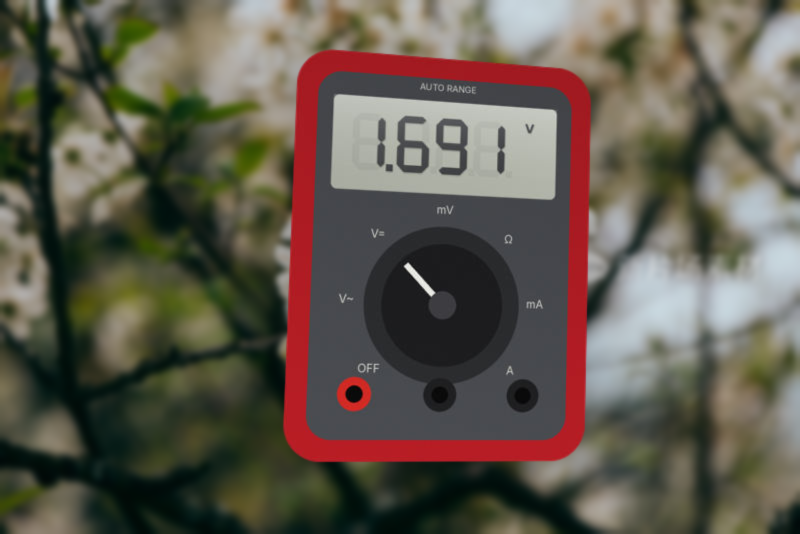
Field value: 1.691 V
